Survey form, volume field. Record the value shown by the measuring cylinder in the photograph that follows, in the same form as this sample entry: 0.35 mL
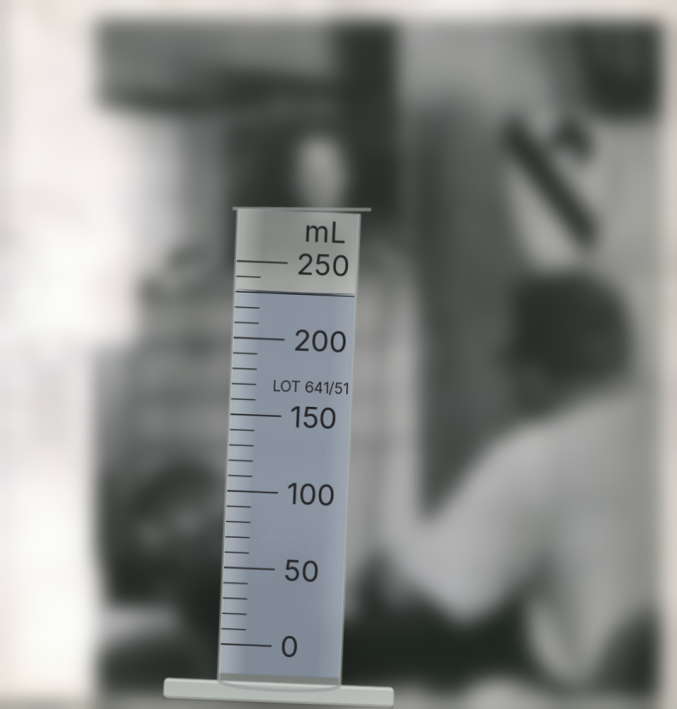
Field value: 230 mL
